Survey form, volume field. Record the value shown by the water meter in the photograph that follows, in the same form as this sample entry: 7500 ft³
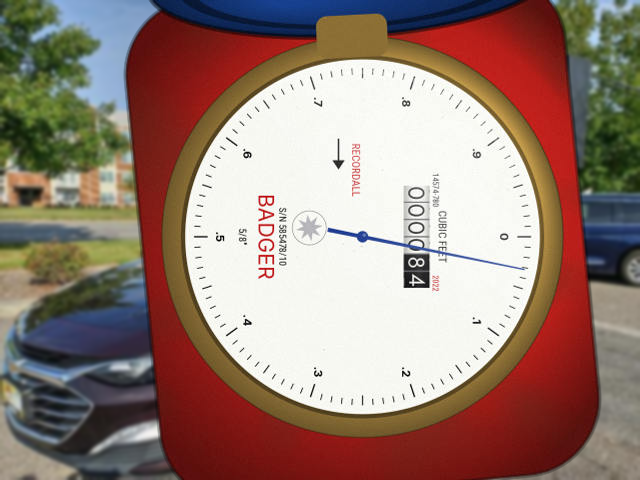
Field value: 84.03 ft³
